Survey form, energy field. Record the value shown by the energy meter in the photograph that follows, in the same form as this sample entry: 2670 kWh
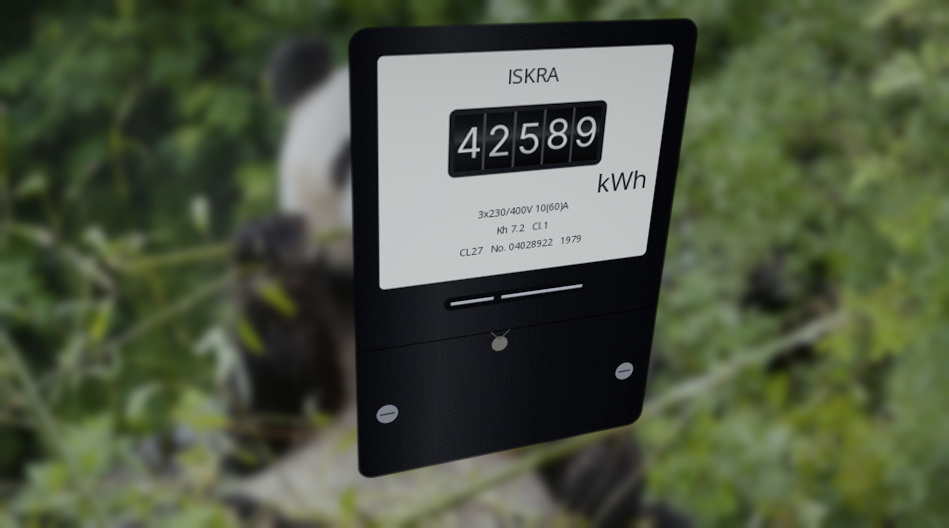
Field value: 42589 kWh
